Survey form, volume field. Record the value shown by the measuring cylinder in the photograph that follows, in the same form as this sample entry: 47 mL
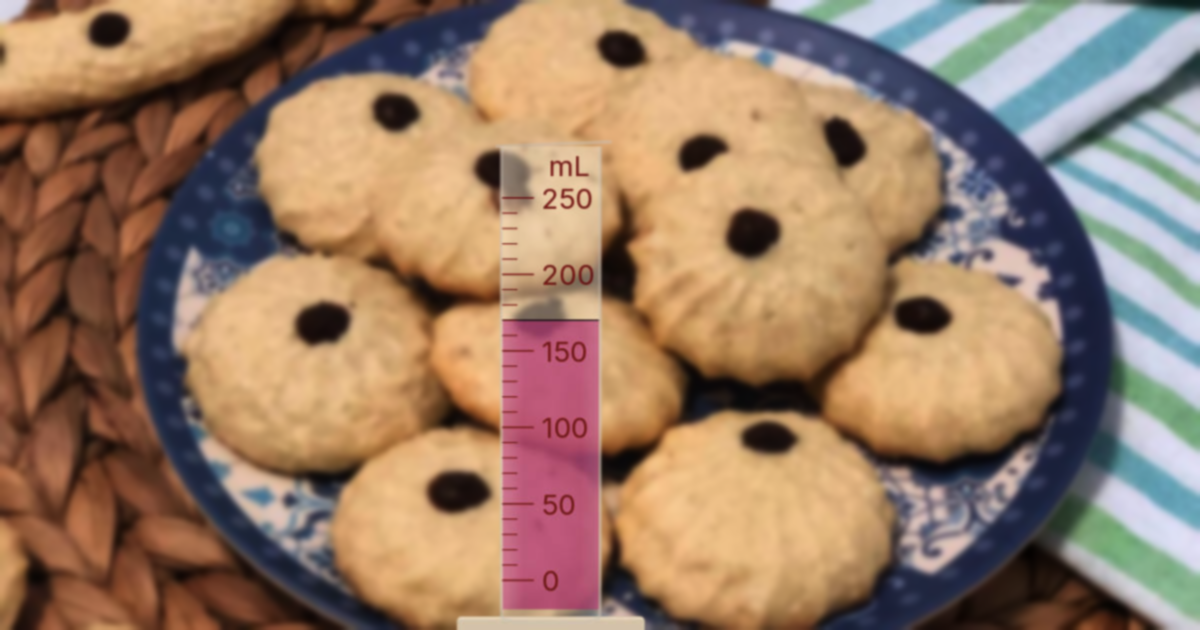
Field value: 170 mL
